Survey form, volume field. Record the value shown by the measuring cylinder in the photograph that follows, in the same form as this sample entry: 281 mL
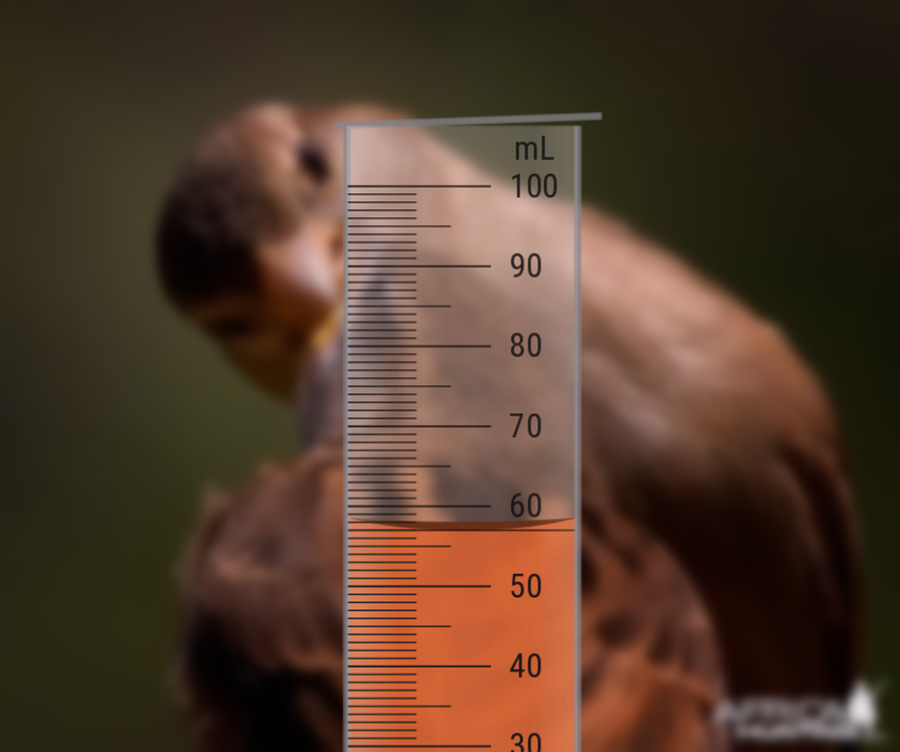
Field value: 57 mL
